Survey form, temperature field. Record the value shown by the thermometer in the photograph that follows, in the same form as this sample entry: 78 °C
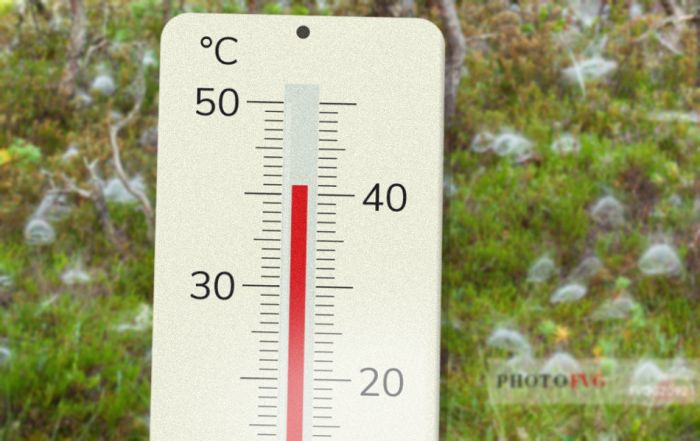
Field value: 41 °C
